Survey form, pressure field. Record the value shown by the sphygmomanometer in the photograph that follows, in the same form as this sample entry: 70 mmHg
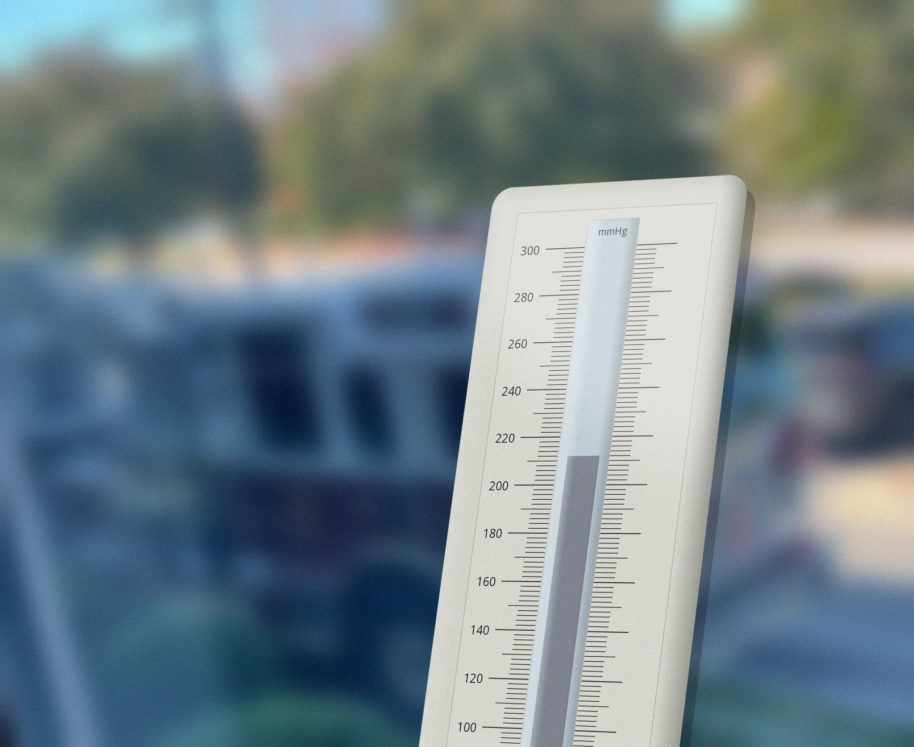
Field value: 212 mmHg
